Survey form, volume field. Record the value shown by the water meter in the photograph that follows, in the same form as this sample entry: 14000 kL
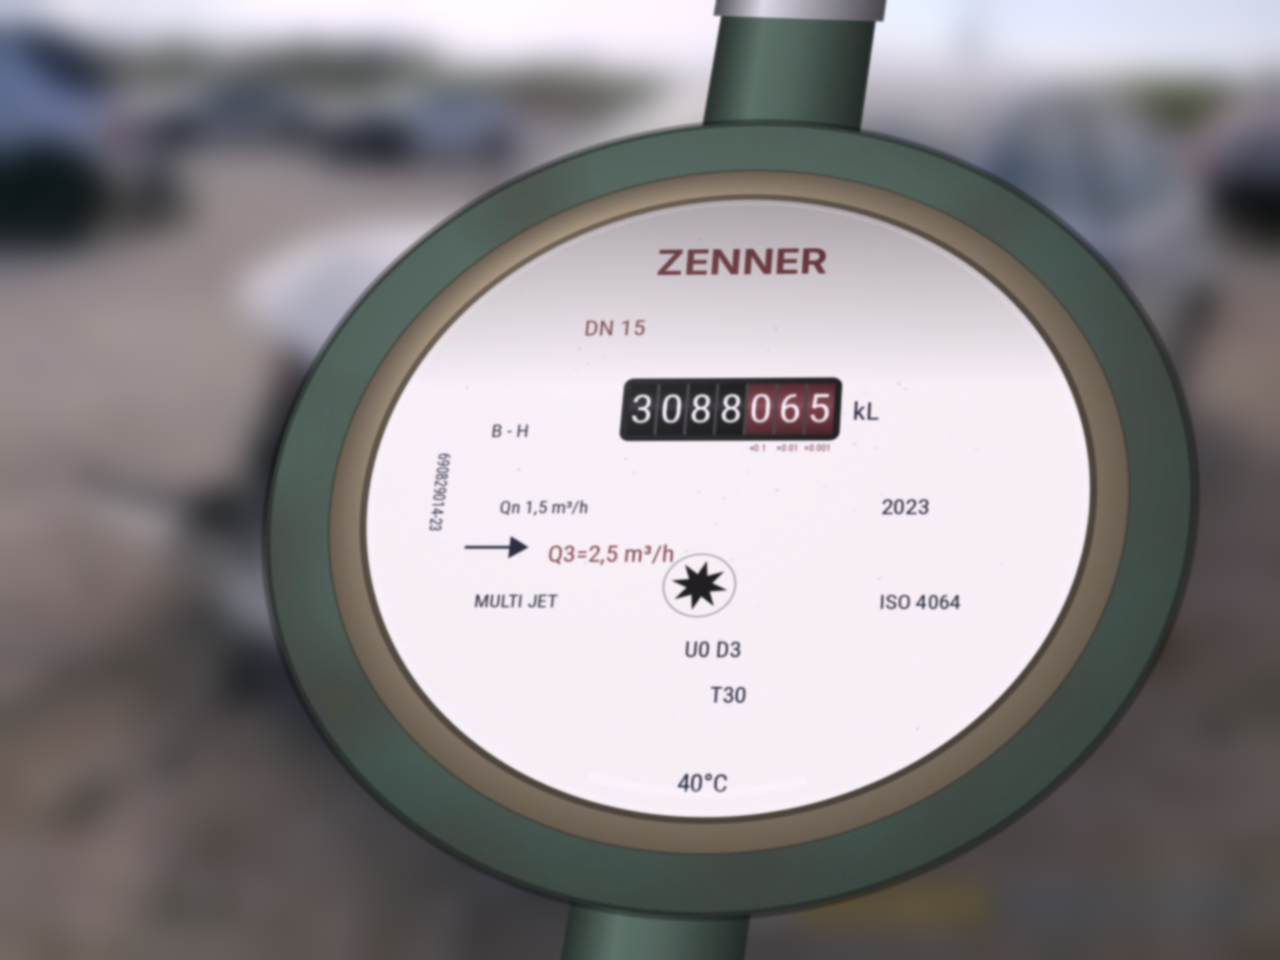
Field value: 3088.065 kL
